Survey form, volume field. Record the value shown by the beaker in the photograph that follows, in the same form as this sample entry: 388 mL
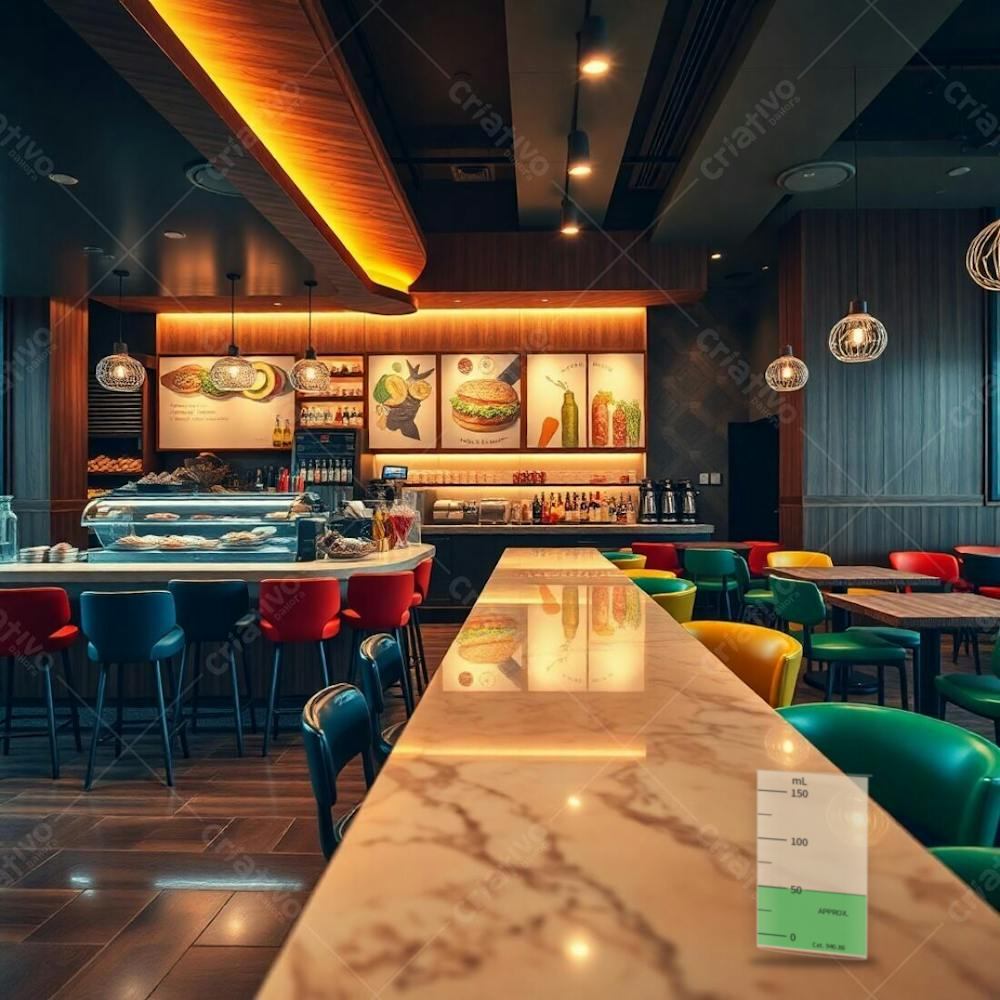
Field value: 50 mL
